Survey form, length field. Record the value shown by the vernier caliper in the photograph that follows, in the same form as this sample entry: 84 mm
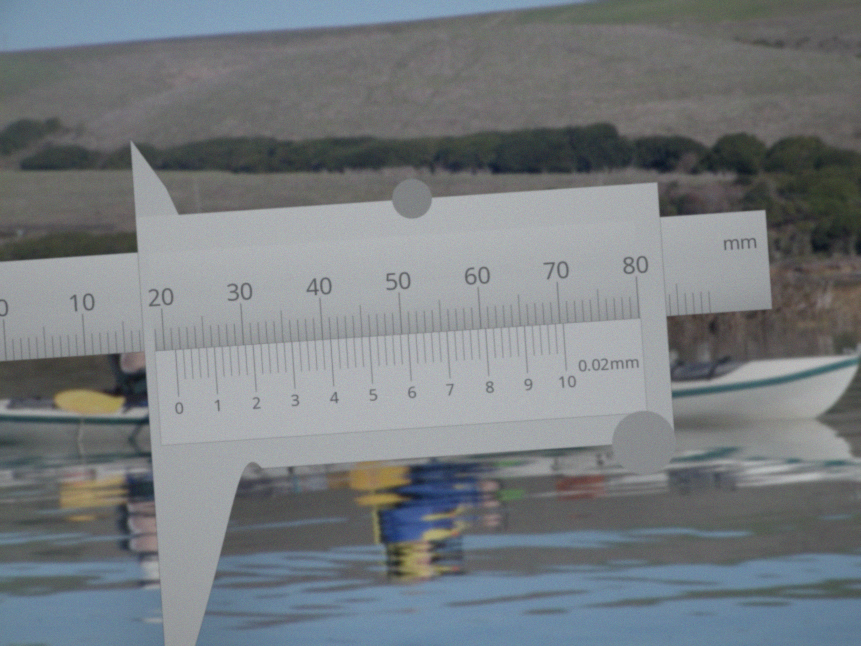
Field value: 21.4 mm
